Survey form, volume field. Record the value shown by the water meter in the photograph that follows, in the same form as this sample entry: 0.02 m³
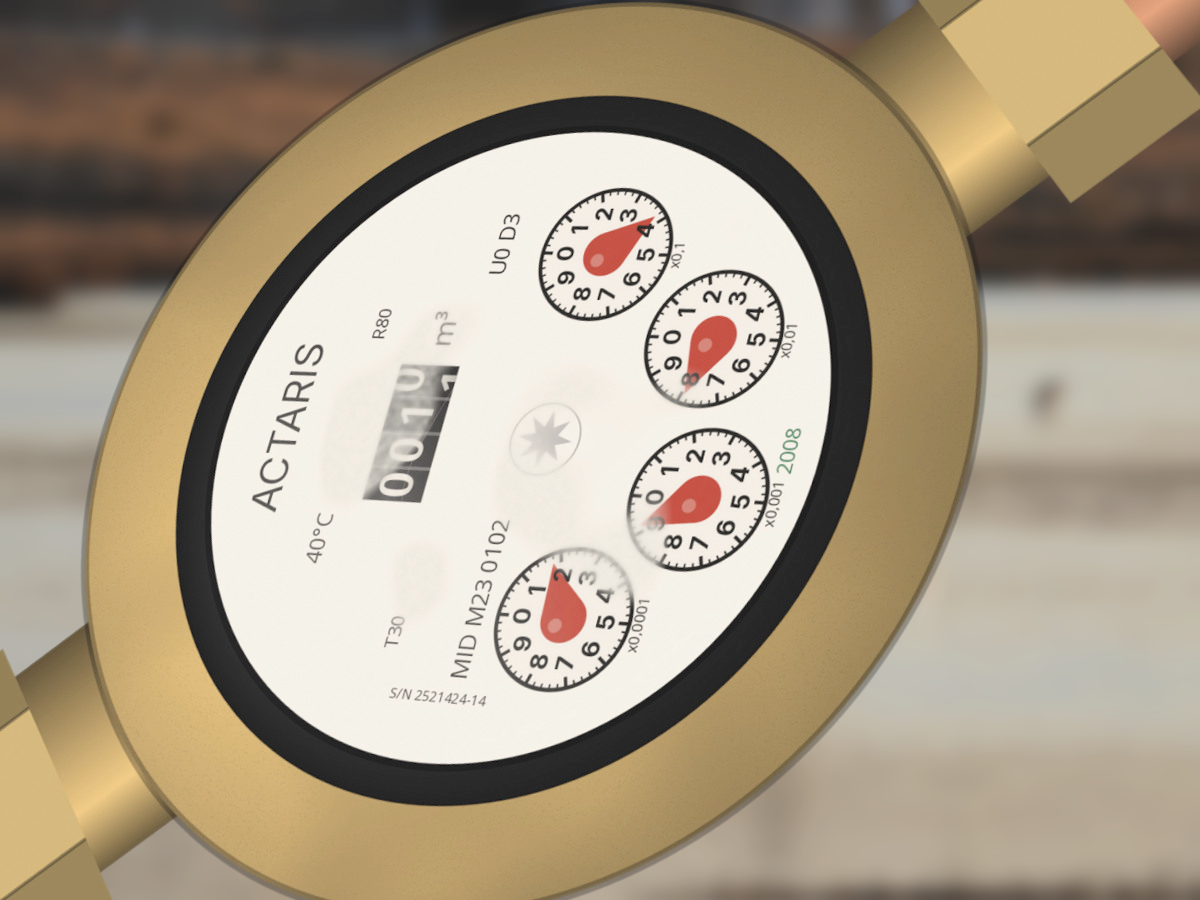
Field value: 10.3791 m³
